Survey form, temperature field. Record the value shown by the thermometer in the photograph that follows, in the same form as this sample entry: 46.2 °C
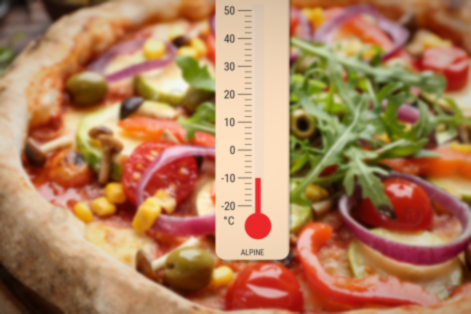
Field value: -10 °C
